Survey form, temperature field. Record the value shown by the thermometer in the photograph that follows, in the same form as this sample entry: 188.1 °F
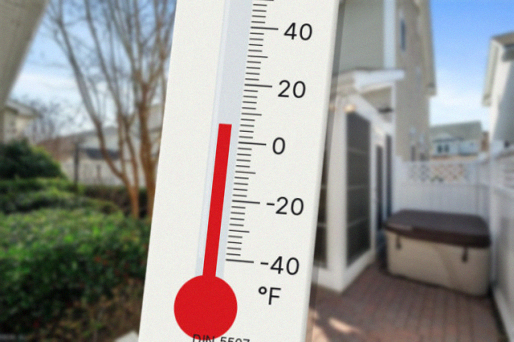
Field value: 6 °F
